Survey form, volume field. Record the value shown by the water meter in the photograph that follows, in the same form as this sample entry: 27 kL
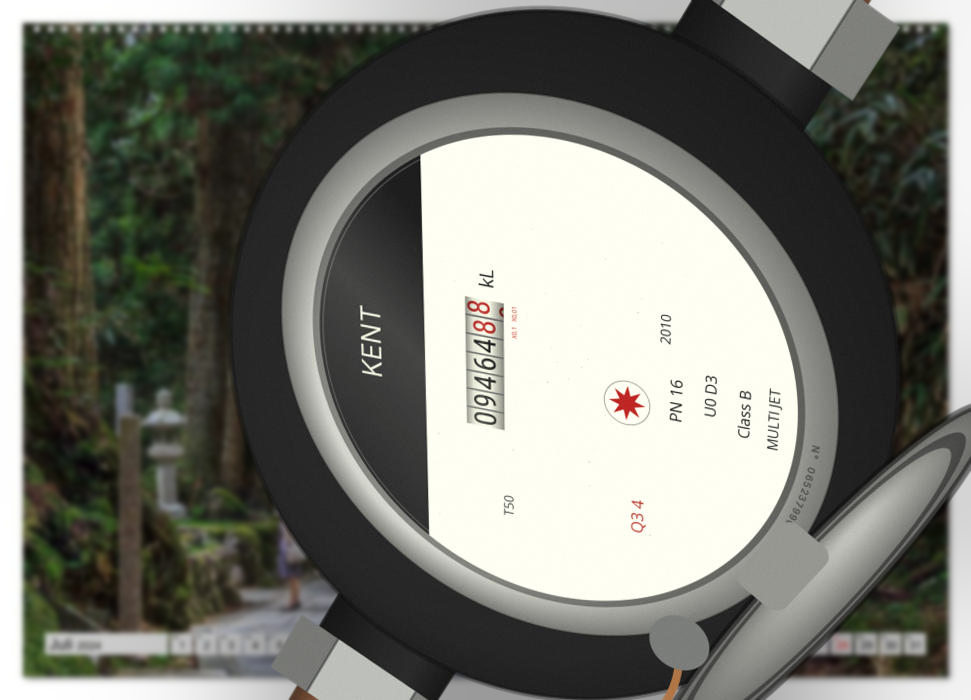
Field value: 9464.88 kL
